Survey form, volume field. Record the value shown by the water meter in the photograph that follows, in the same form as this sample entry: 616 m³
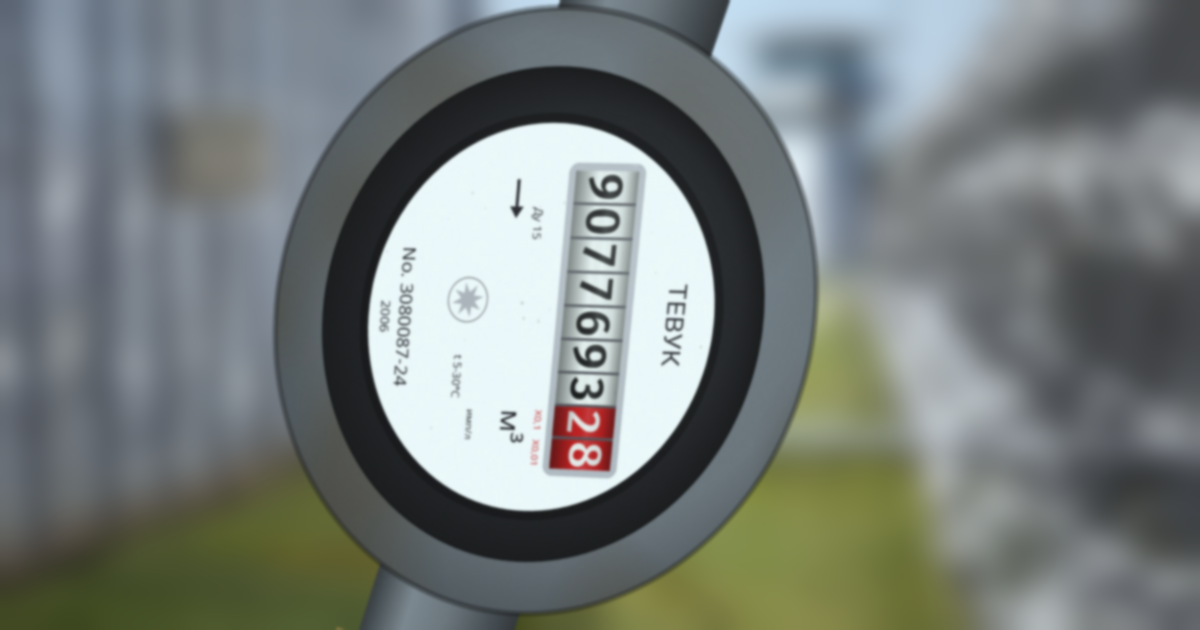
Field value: 9077693.28 m³
